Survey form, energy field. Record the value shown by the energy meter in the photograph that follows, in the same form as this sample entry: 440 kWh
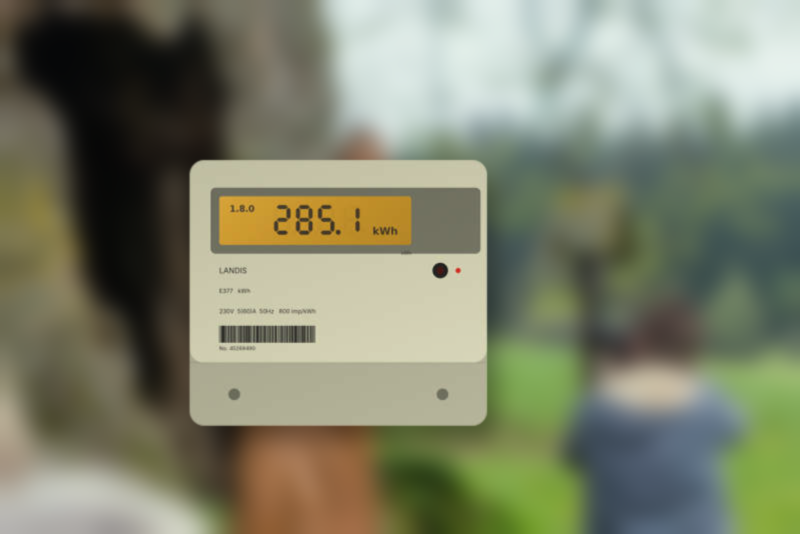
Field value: 285.1 kWh
